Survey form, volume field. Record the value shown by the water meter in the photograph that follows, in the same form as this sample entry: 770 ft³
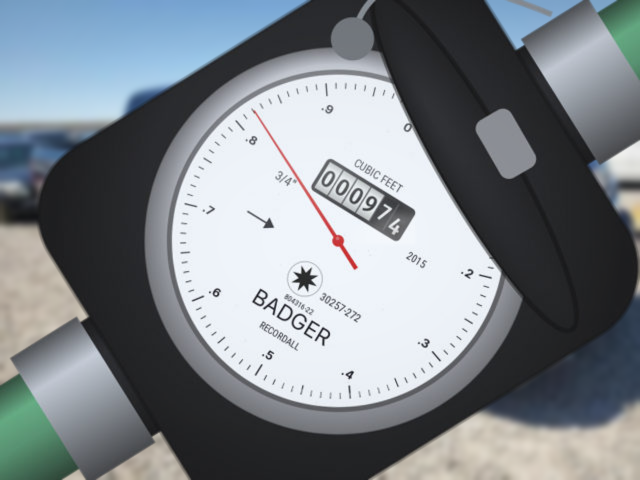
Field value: 973.82 ft³
